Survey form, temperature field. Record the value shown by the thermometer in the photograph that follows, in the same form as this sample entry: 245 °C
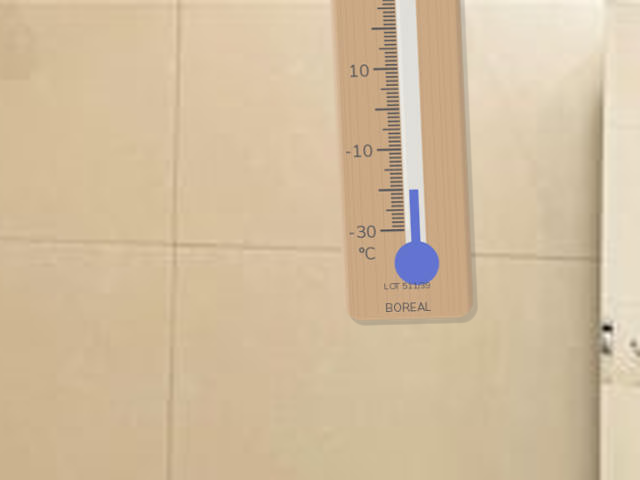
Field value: -20 °C
